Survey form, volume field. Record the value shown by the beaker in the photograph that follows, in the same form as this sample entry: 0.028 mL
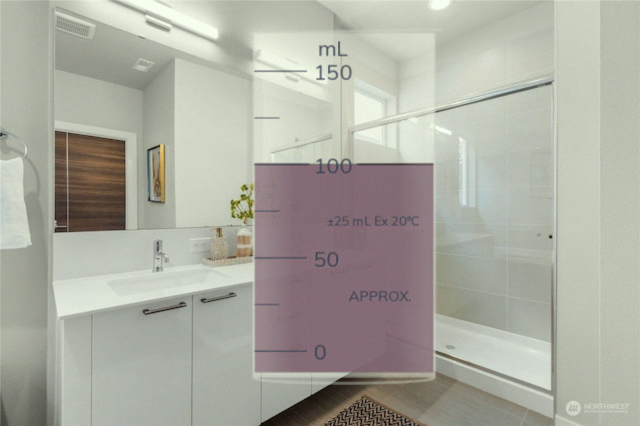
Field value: 100 mL
